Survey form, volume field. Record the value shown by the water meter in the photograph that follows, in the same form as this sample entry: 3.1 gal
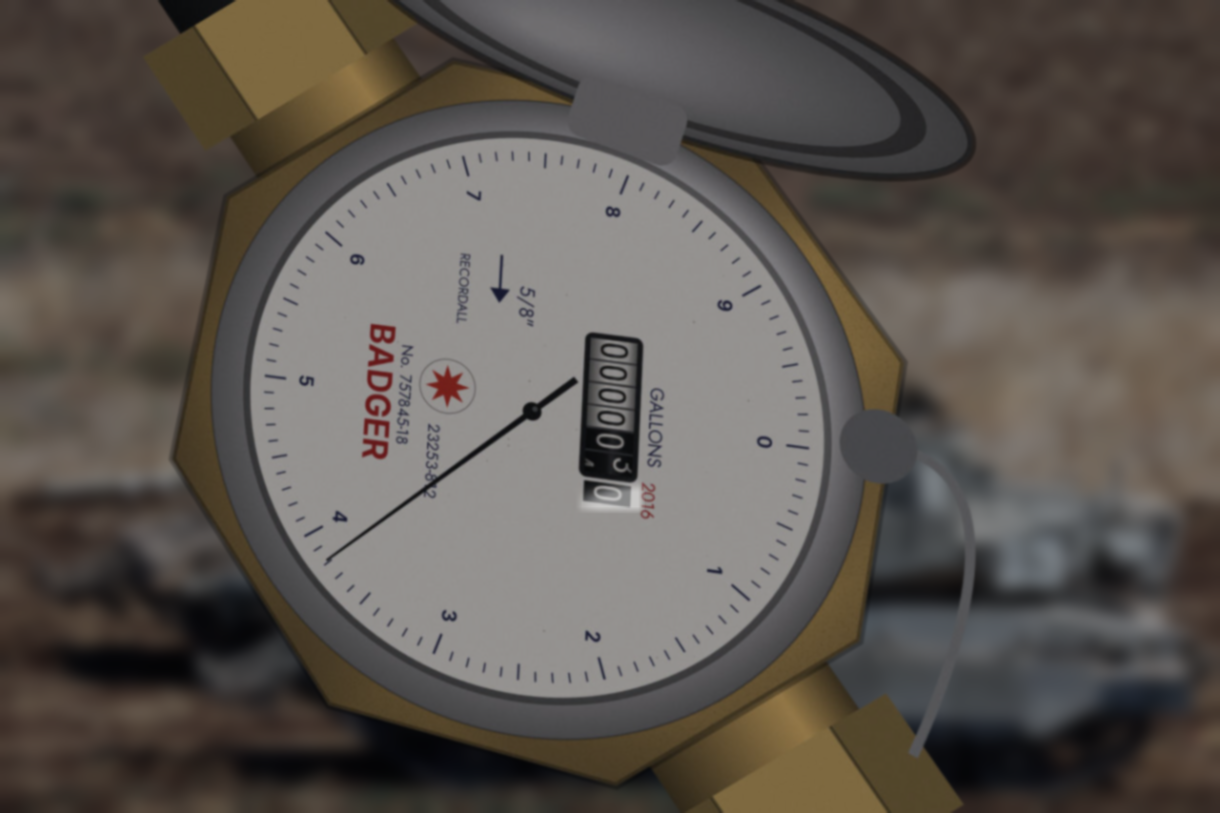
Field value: 33.8 gal
